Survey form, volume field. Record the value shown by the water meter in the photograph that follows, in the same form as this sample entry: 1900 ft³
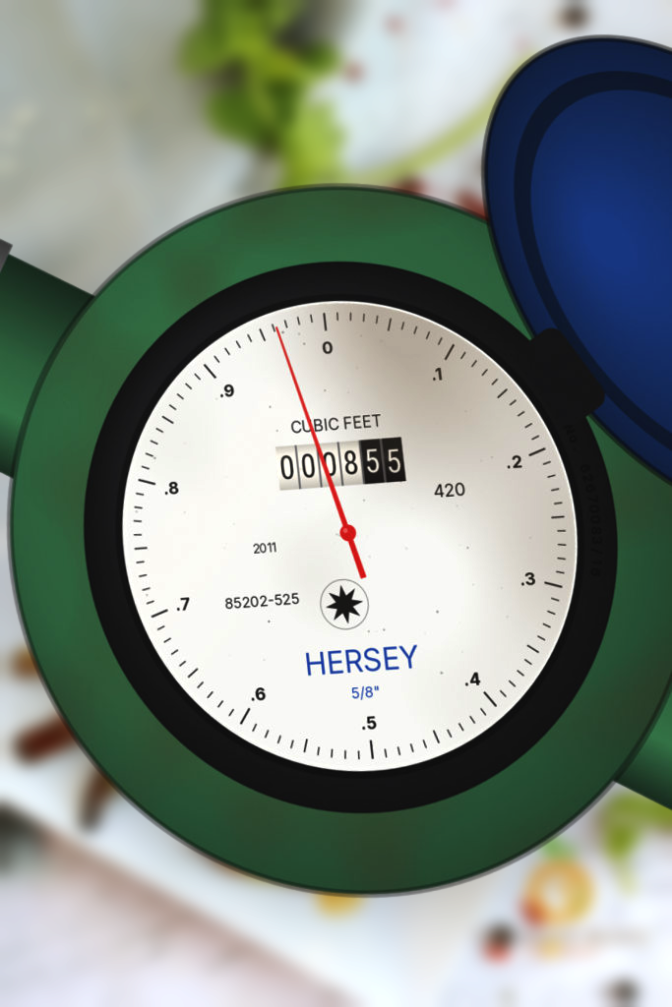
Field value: 854.96 ft³
